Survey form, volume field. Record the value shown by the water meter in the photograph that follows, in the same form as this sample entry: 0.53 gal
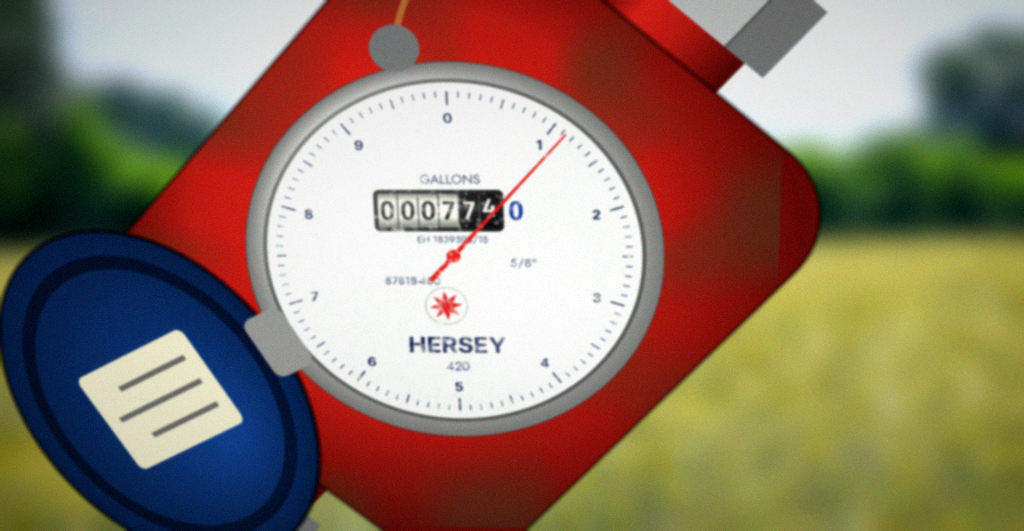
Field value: 7741.1 gal
